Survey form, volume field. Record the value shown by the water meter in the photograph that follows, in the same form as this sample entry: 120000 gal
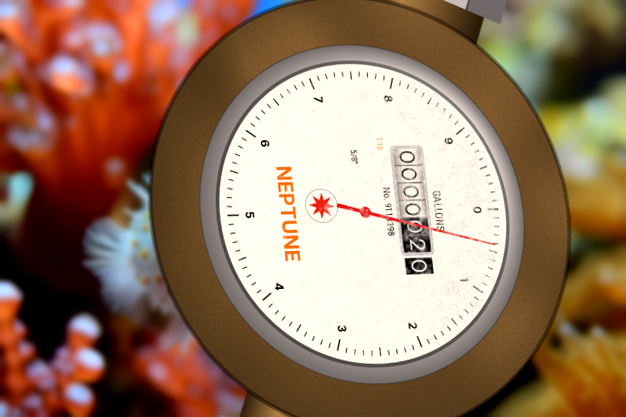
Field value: 20.4 gal
